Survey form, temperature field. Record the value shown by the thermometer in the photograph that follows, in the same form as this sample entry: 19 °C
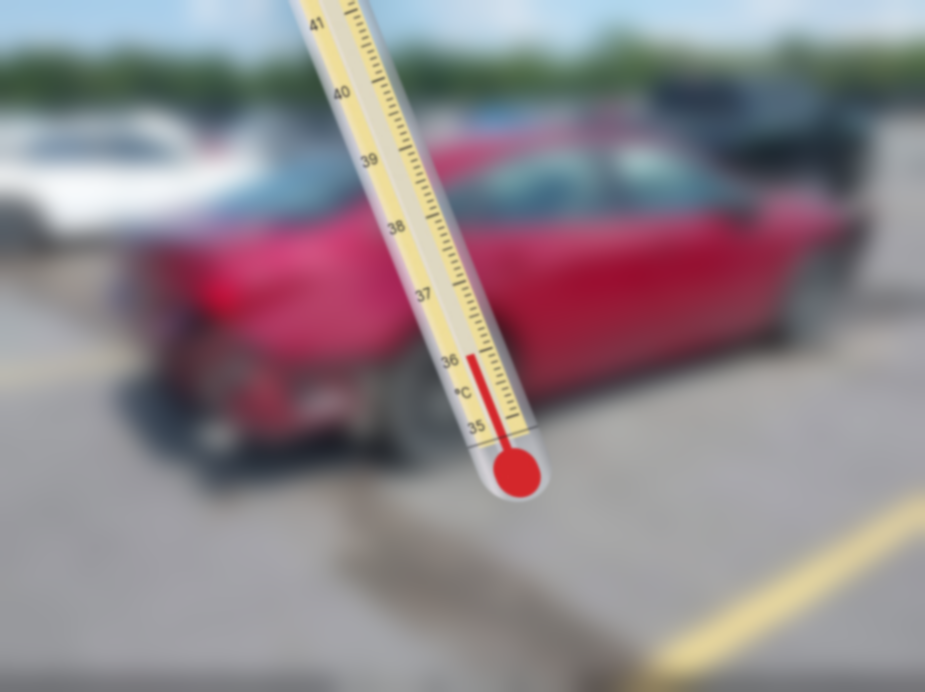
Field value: 36 °C
